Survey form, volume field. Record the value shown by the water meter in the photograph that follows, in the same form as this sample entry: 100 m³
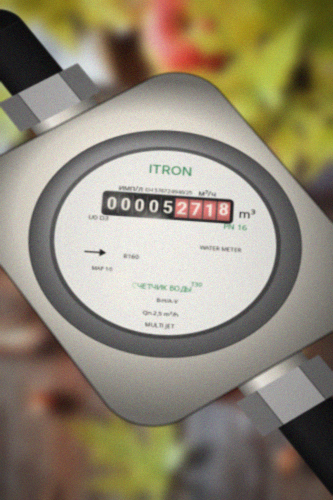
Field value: 5.2718 m³
